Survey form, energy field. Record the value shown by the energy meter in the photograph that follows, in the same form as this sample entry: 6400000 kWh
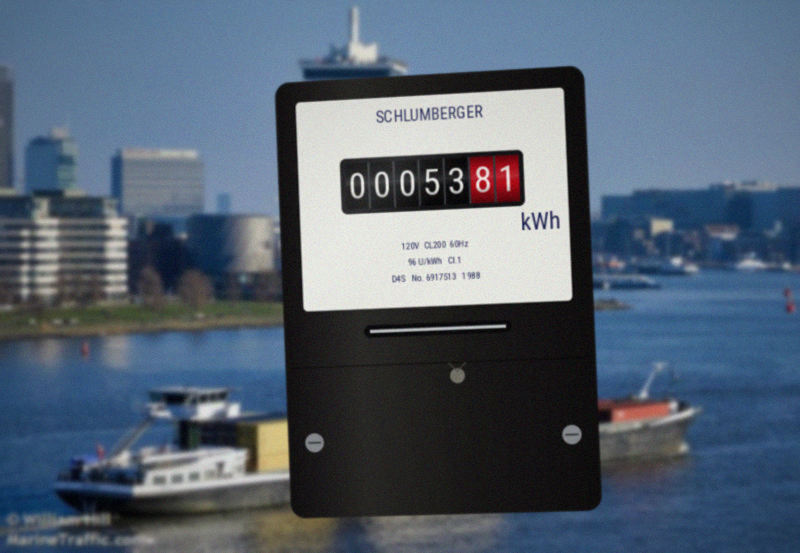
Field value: 53.81 kWh
